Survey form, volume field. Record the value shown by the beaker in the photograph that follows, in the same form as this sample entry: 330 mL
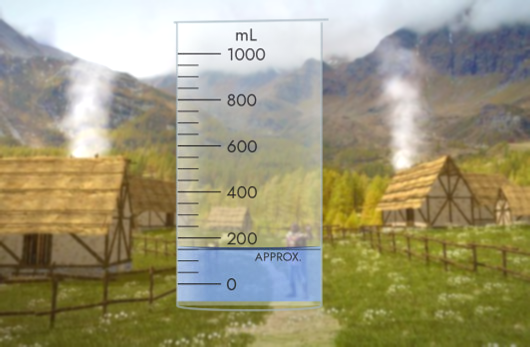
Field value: 150 mL
